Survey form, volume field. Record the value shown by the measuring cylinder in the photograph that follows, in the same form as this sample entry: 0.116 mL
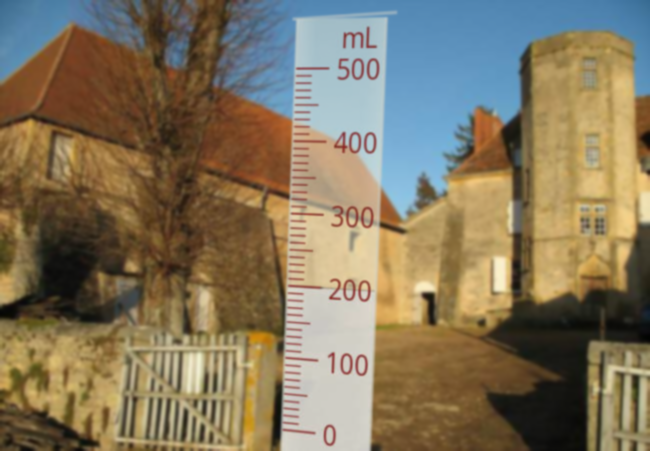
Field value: 200 mL
